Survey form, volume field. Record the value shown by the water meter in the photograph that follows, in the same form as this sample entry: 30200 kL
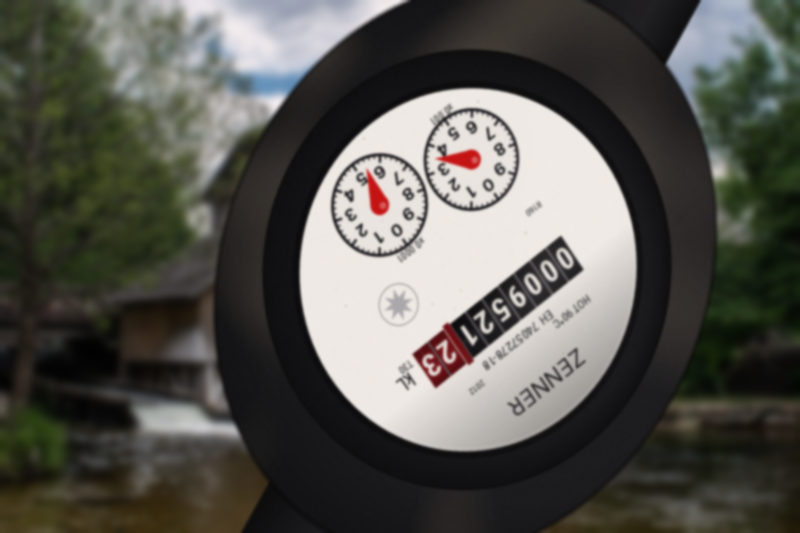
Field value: 9521.2335 kL
